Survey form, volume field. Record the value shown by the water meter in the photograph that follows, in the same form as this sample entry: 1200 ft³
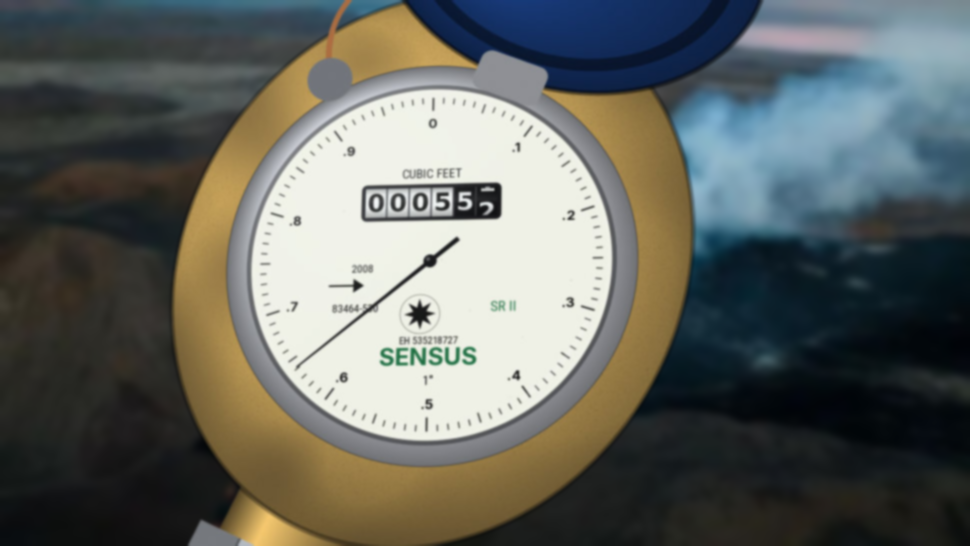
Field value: 551.64 ft³
